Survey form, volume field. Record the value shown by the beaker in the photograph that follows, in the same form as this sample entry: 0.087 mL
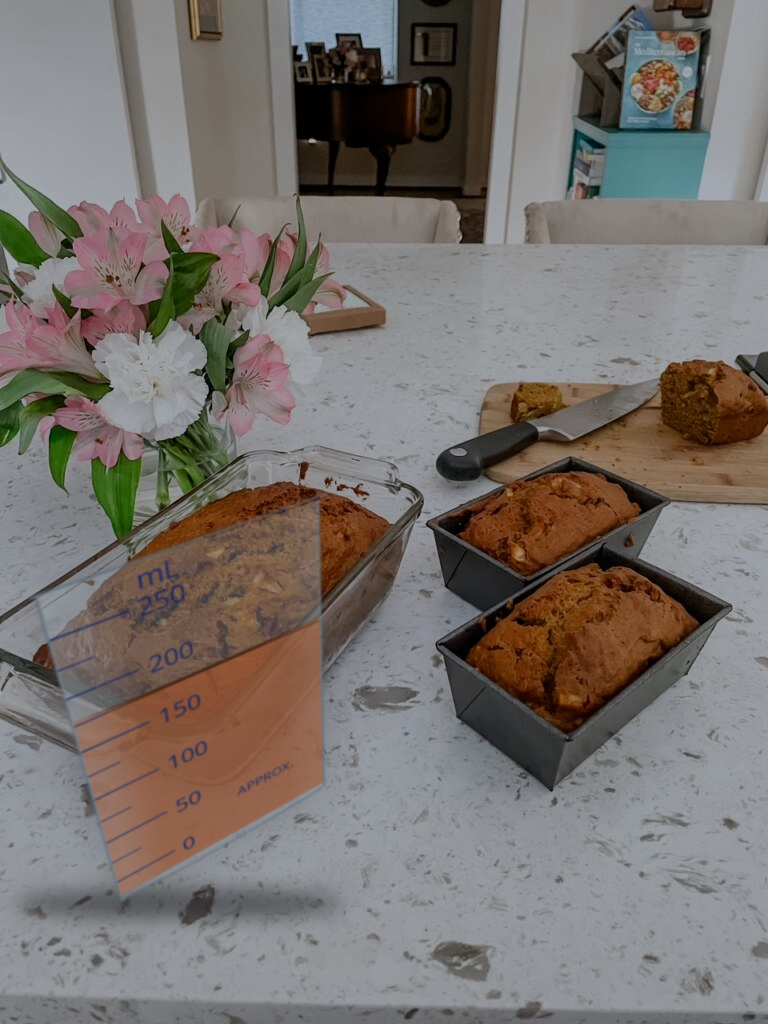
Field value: 175 mL
